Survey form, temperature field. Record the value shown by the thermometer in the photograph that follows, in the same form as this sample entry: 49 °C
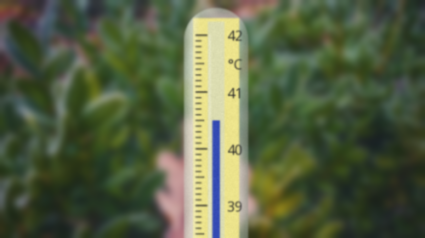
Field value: 40.5 °C
